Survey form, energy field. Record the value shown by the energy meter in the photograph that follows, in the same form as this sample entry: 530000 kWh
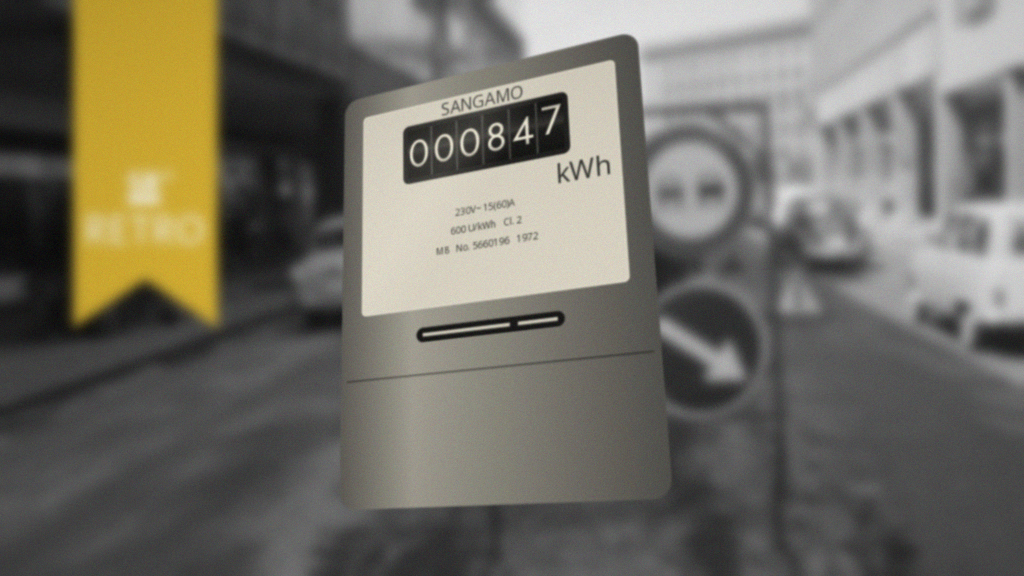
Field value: 847 kWh
